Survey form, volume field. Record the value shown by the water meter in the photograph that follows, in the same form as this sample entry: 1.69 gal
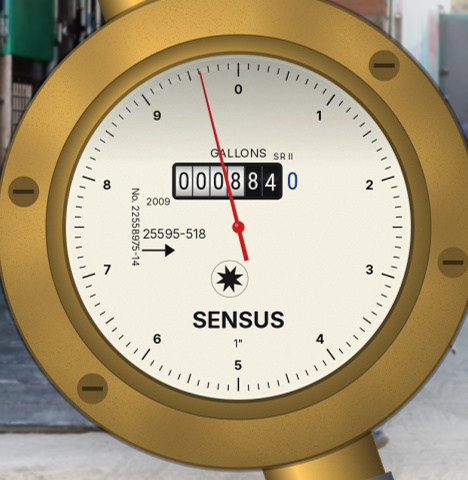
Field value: 8839.6 gal
